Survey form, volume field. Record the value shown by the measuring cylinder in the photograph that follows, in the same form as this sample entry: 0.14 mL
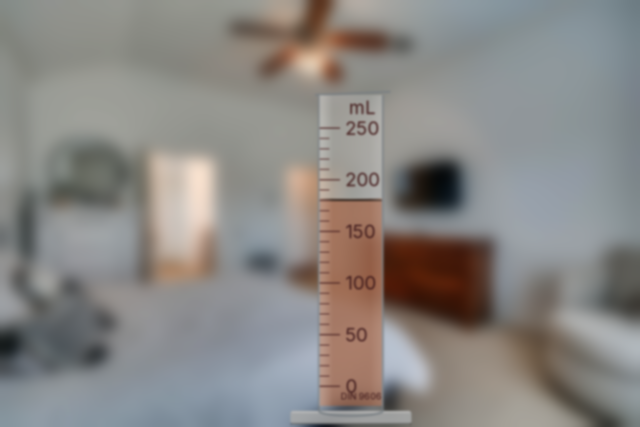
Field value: 180 mL
